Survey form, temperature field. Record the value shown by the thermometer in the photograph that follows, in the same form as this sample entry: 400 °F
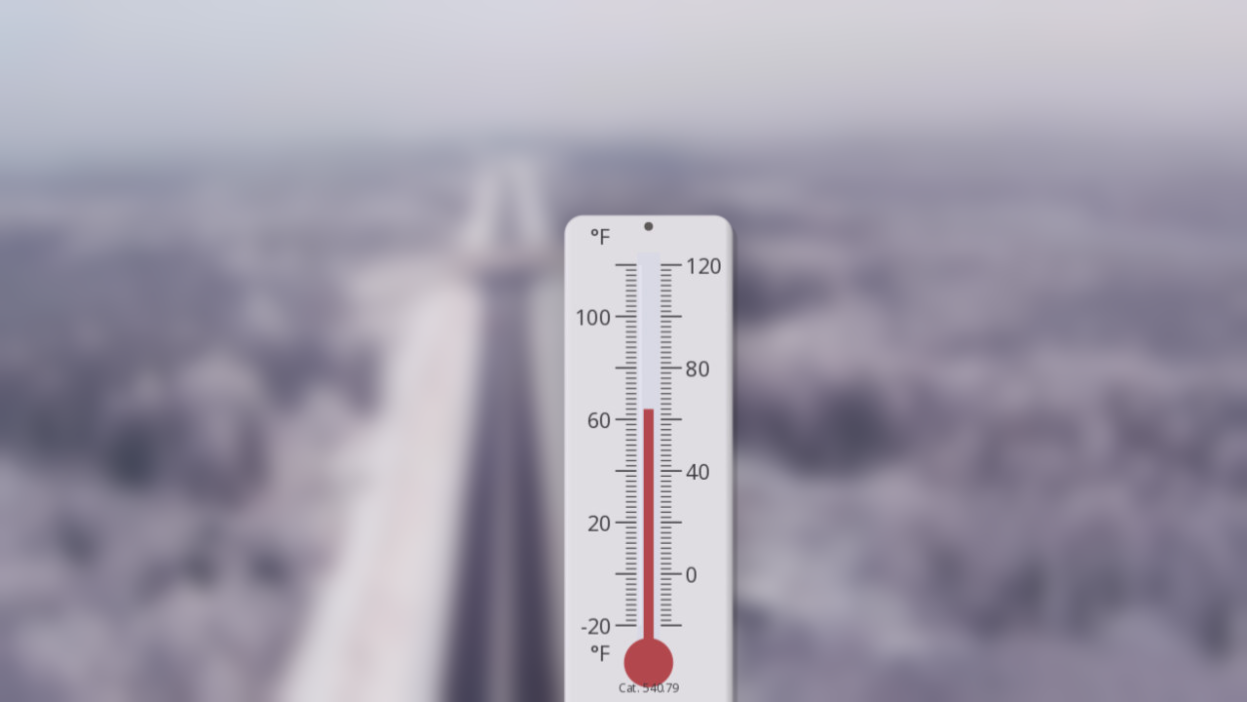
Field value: 64 °F
